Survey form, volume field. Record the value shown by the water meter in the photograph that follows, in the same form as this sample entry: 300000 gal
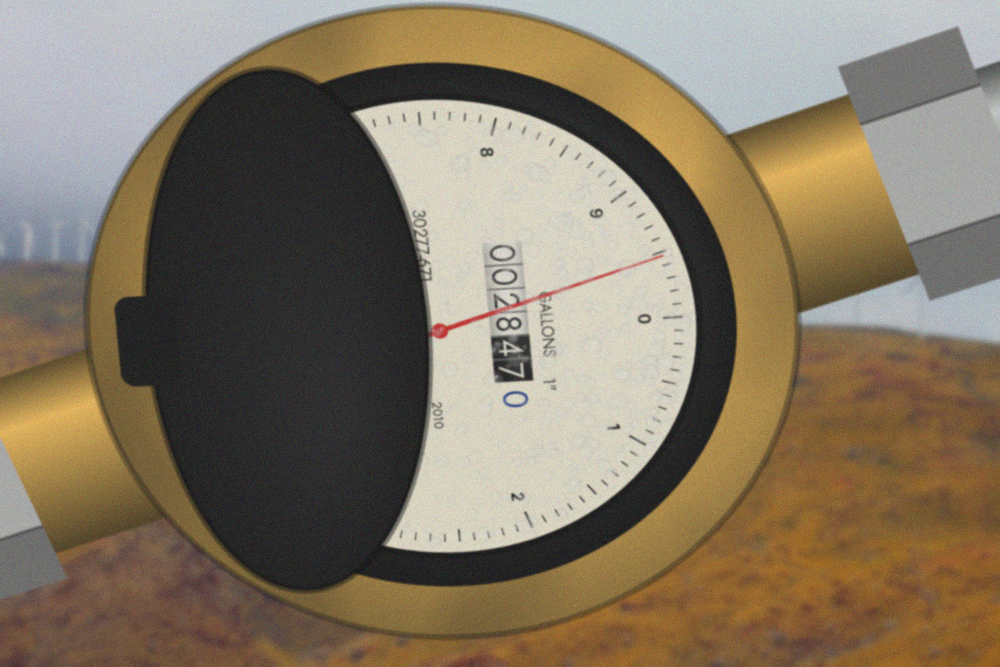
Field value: 28469.5 gal
